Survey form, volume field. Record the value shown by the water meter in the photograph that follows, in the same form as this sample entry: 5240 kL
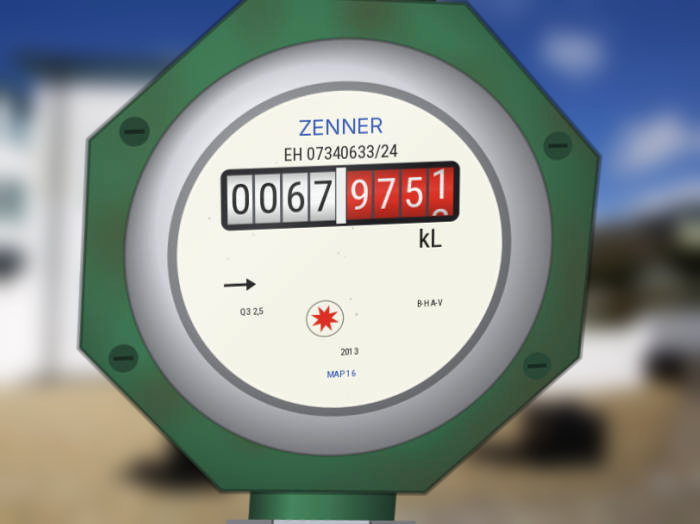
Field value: 67.9751 kL
